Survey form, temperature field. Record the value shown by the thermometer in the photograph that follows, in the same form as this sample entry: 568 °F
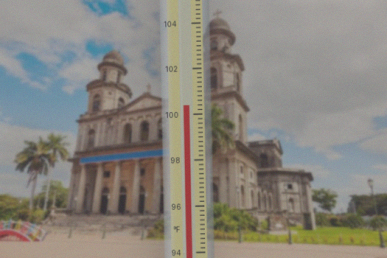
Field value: 100.4 °F
